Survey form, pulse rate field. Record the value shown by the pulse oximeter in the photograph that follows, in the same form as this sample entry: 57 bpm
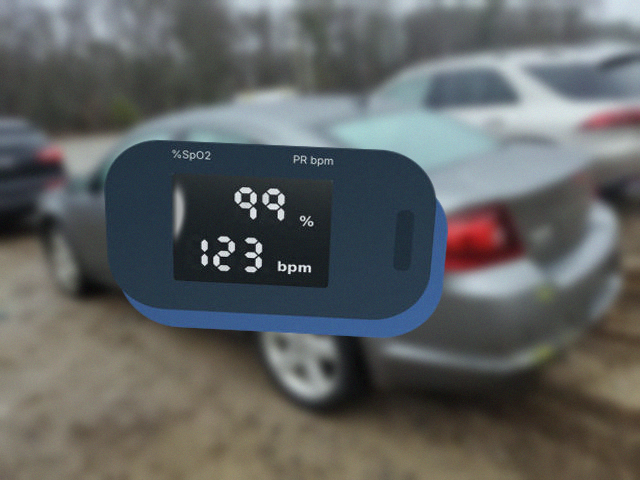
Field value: 123 bpm
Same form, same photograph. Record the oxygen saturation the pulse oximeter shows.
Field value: 99 %
